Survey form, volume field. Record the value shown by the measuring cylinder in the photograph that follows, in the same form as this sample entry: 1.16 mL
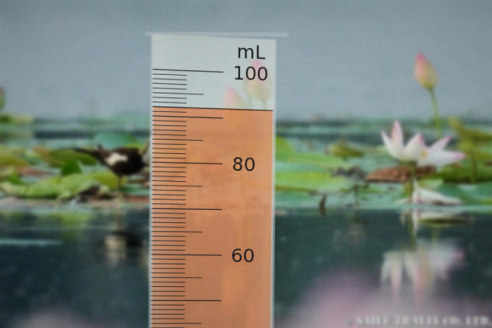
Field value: 92 mL
